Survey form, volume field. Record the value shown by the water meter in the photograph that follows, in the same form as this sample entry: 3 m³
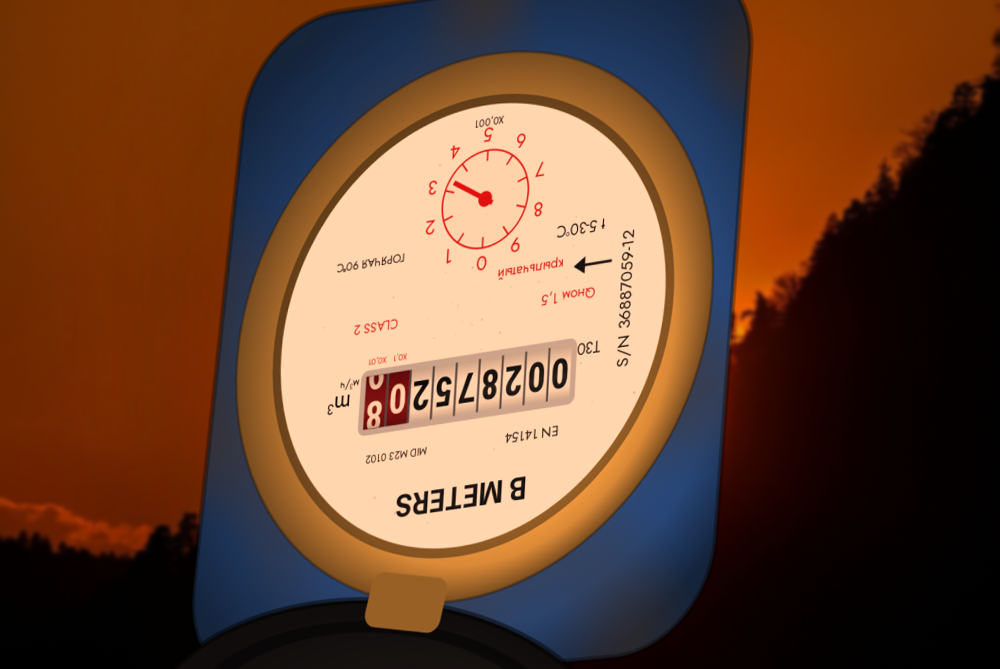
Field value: 28752.083 m³
